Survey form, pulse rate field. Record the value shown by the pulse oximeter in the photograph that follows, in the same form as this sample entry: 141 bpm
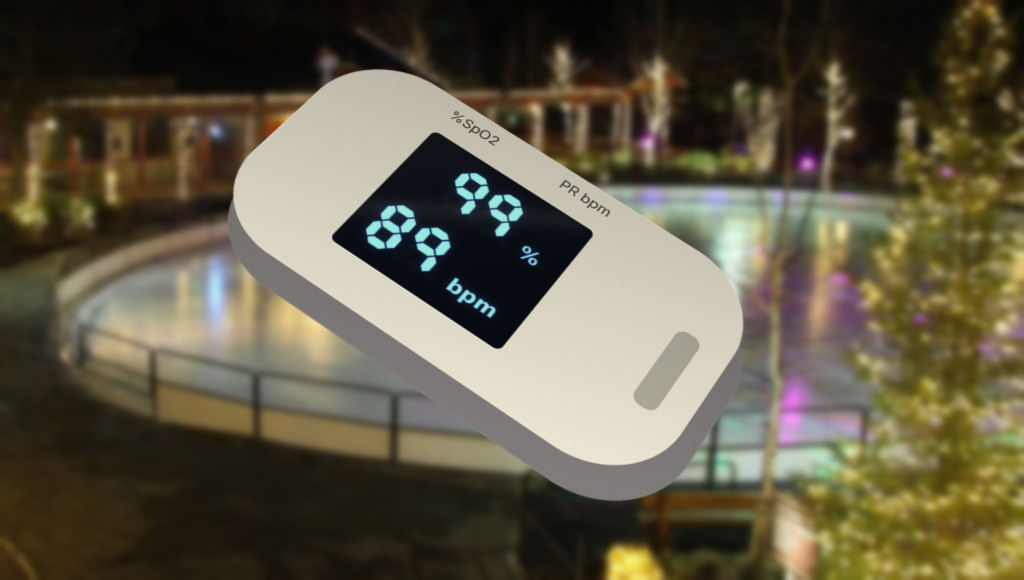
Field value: 89 bpm
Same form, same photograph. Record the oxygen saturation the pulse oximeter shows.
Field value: 99 %
